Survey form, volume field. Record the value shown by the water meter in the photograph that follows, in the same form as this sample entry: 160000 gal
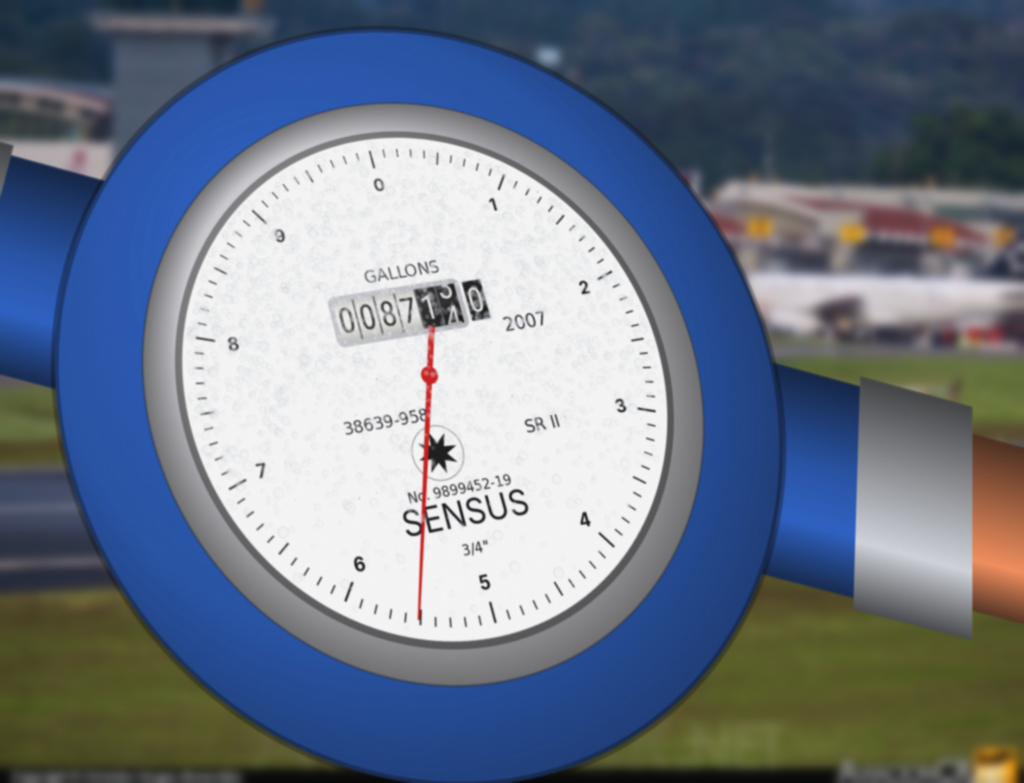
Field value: 87135.5 gal
